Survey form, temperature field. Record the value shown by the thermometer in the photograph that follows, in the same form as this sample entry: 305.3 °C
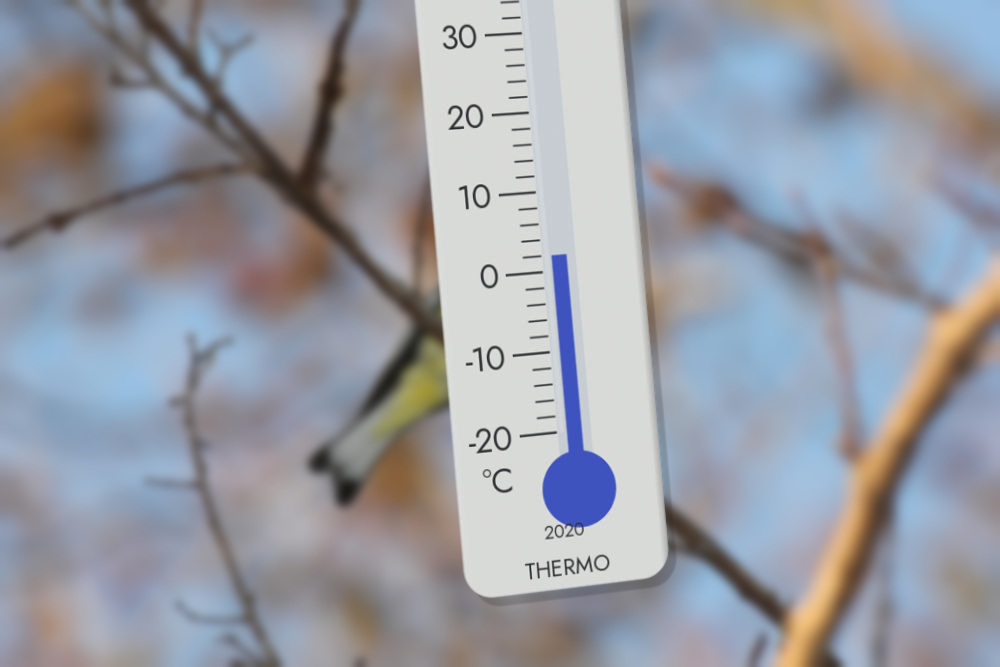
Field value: 2 °C
